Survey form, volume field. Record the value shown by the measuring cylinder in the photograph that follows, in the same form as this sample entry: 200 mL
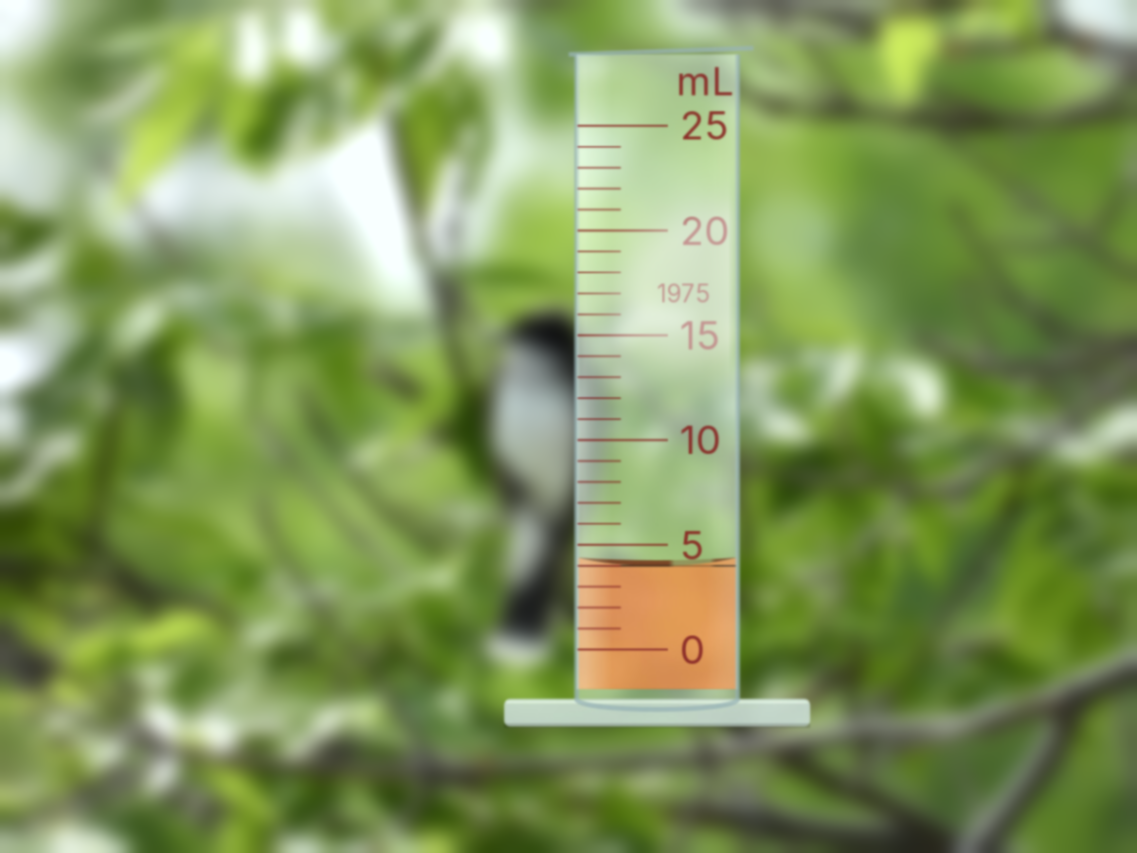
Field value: 4 mL
